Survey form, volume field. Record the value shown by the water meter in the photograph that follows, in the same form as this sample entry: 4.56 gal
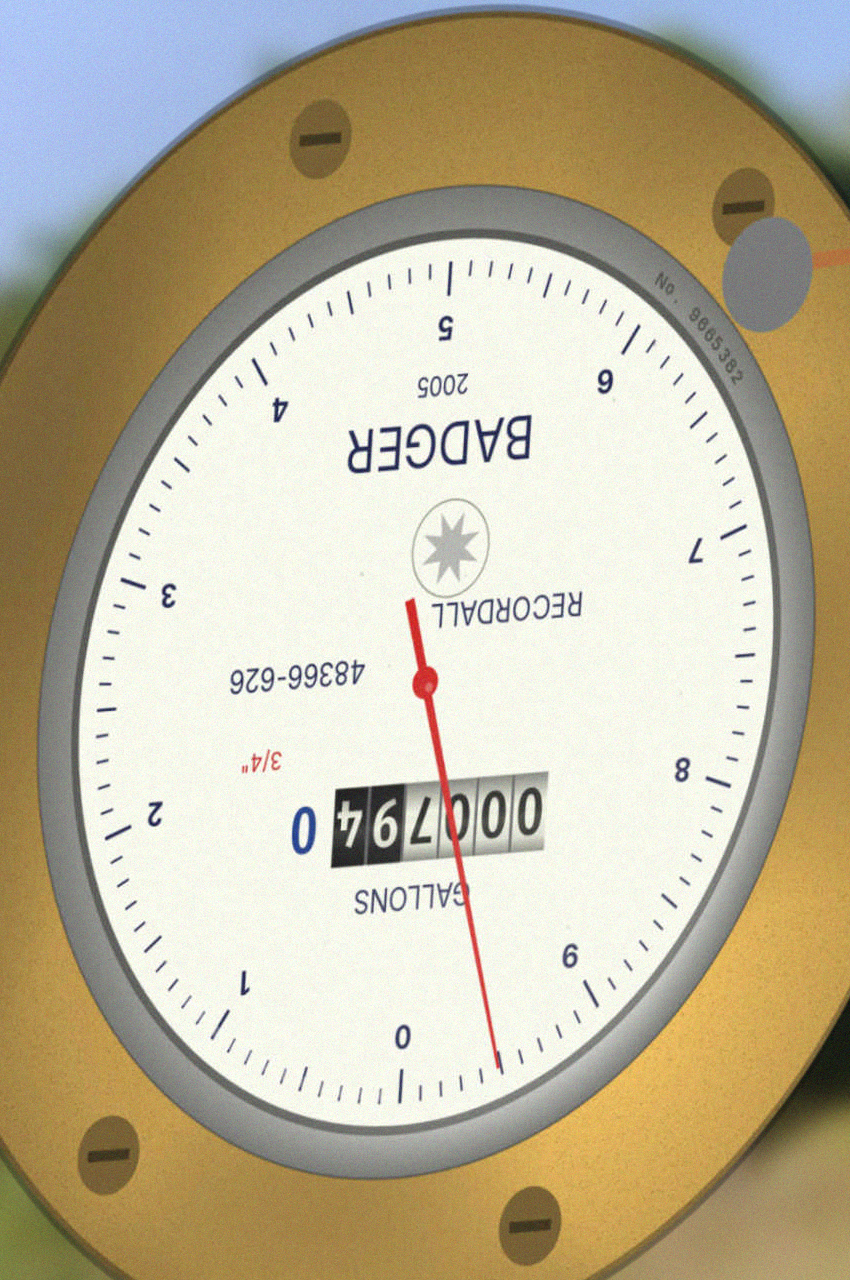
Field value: 7939.5 gal
